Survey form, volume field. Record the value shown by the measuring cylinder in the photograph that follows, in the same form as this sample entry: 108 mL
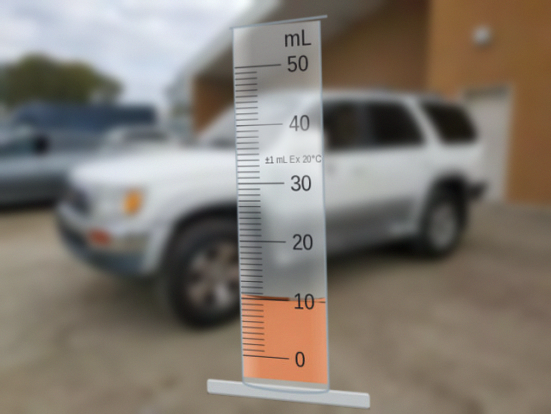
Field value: 10 mL
